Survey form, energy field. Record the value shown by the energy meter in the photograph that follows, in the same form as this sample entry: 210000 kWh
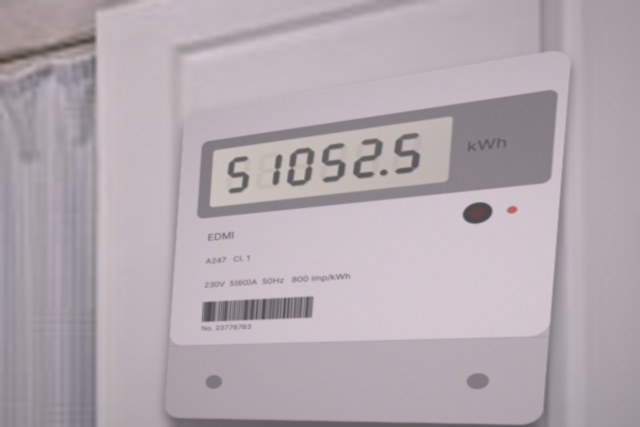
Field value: 51052.5 kWh
